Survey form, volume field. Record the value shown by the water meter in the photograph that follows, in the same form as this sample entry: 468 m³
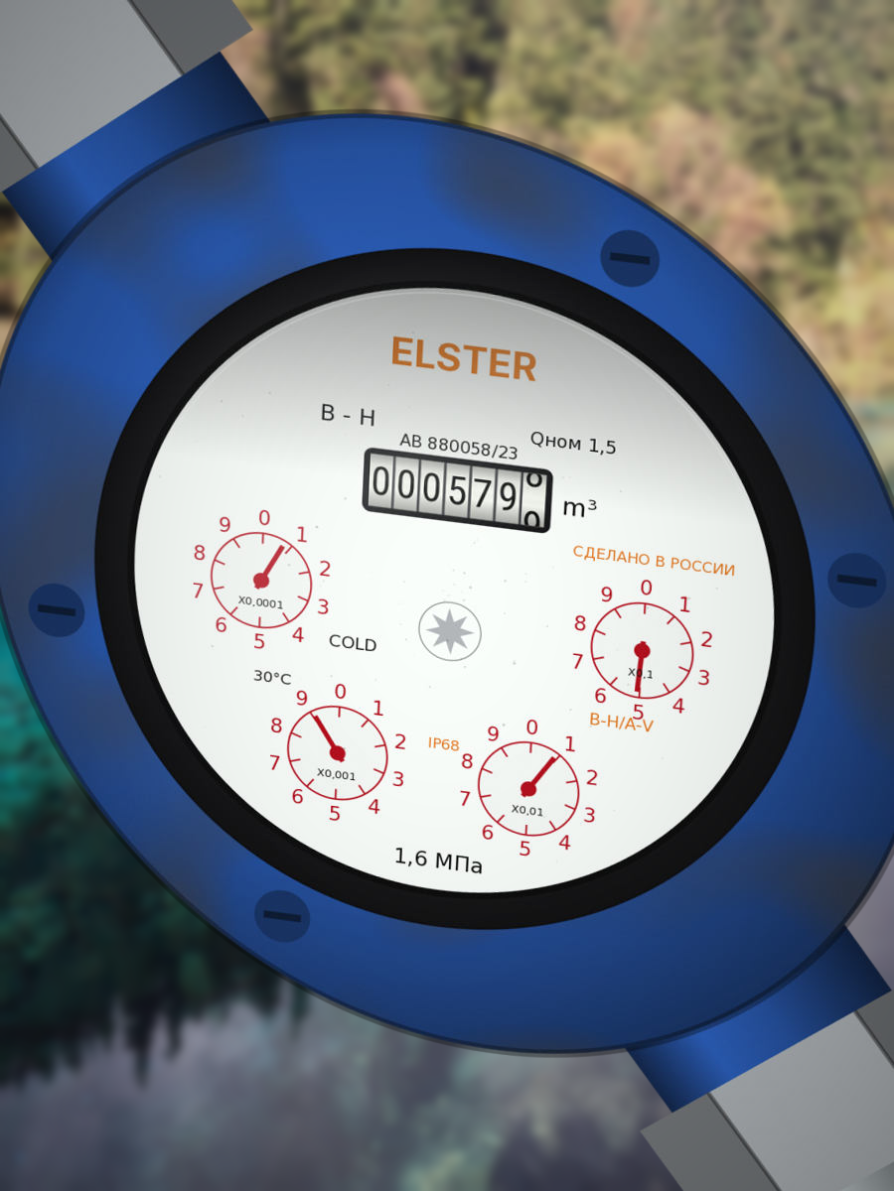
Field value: 5798.5090 m³
